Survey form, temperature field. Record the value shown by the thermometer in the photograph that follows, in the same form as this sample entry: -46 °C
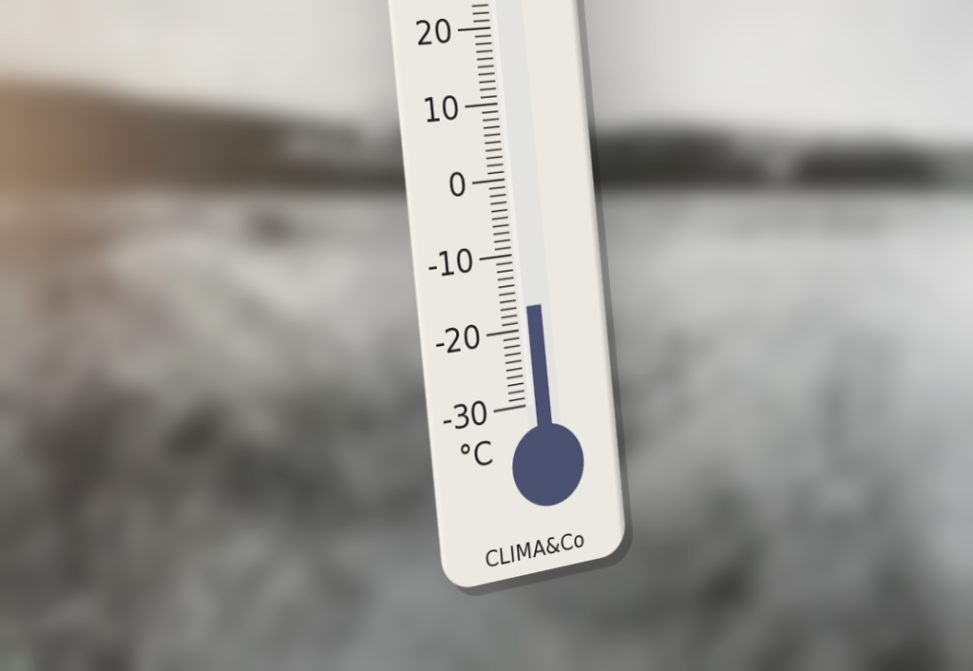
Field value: -17 °C
